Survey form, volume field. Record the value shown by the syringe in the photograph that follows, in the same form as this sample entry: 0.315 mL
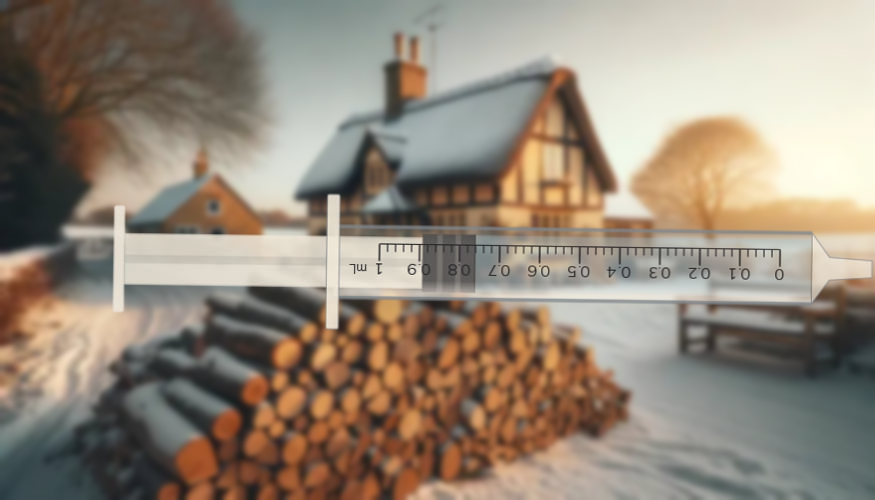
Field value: 0.76 mL
